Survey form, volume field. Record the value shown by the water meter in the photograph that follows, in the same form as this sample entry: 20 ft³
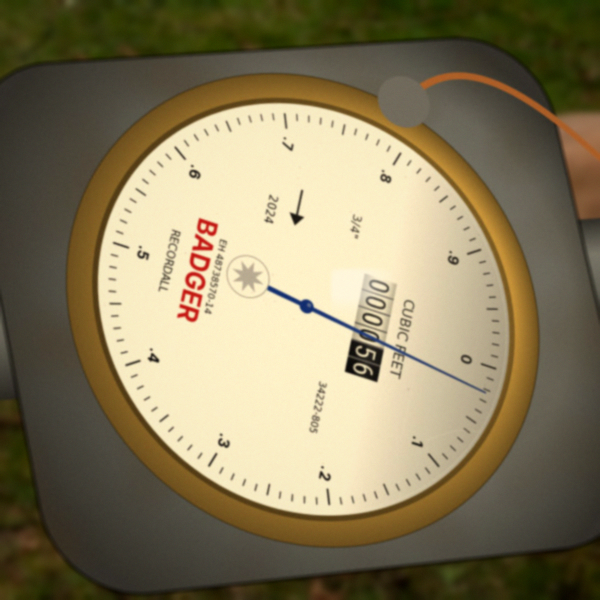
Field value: 56.02 ft³
